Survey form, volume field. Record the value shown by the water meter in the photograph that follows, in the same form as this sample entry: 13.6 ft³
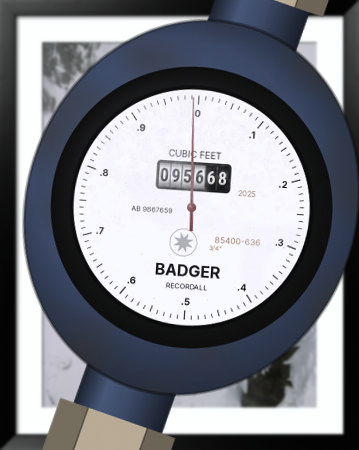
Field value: 95667.99 ft³
